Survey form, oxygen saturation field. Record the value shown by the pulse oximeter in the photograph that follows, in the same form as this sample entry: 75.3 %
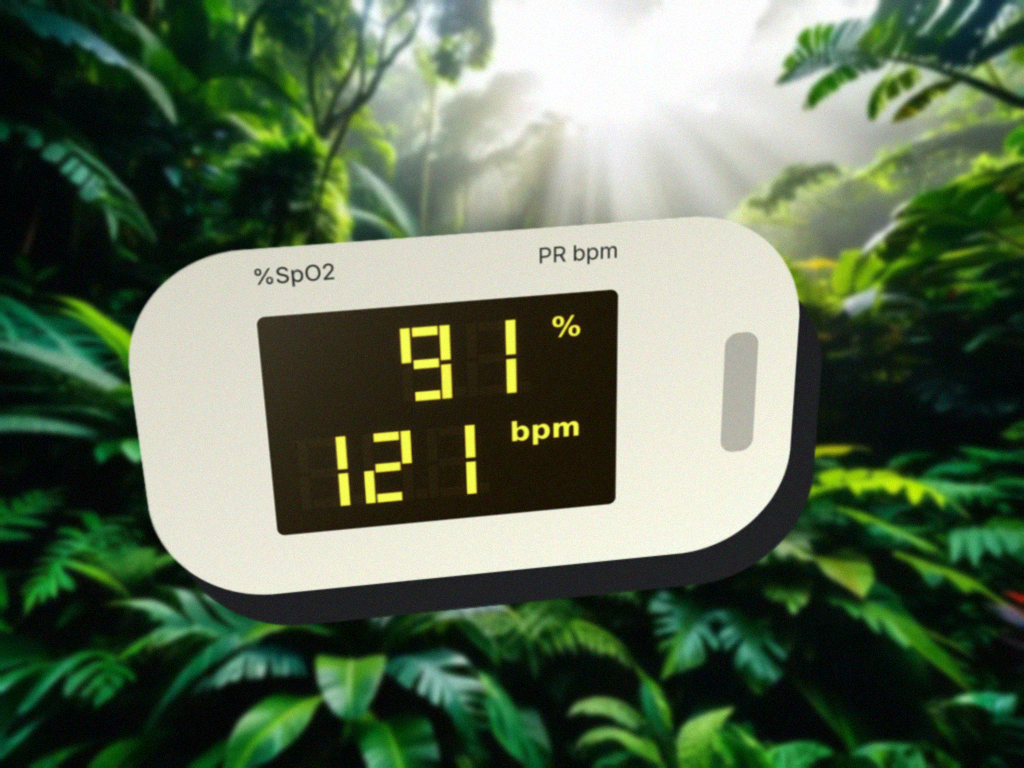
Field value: 91 %
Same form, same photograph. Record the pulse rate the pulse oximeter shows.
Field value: 121 bpm
